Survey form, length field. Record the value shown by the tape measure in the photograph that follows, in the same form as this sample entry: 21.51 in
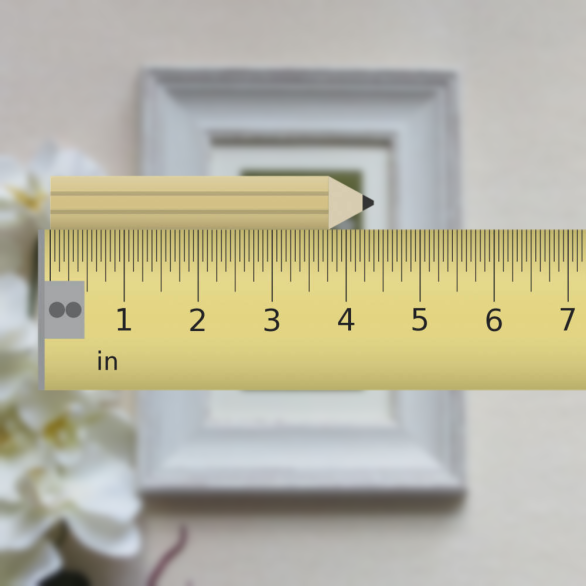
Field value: 4.375 in
